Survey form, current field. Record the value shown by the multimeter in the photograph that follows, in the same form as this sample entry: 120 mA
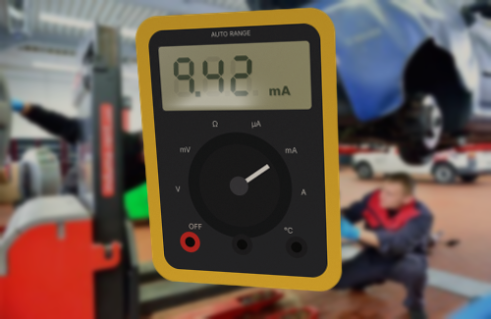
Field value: 9.42 mA
